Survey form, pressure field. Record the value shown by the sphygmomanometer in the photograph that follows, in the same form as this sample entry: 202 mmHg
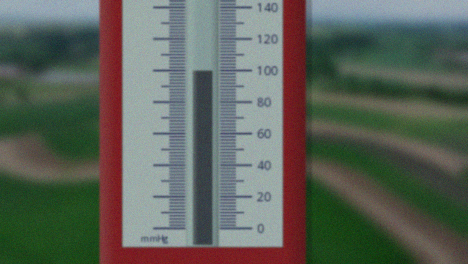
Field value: 100 mmHg
